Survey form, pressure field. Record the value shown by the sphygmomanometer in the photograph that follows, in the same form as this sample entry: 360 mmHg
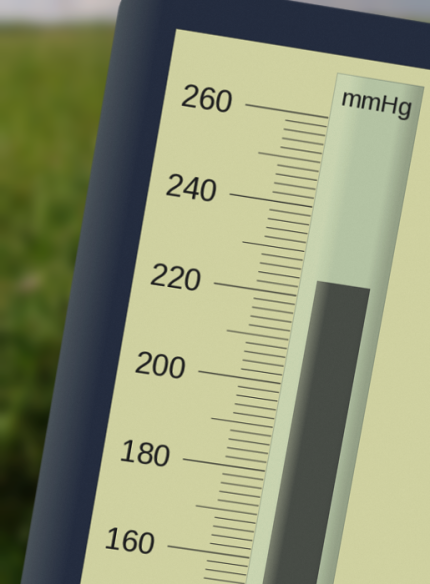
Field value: 224 mmHg
